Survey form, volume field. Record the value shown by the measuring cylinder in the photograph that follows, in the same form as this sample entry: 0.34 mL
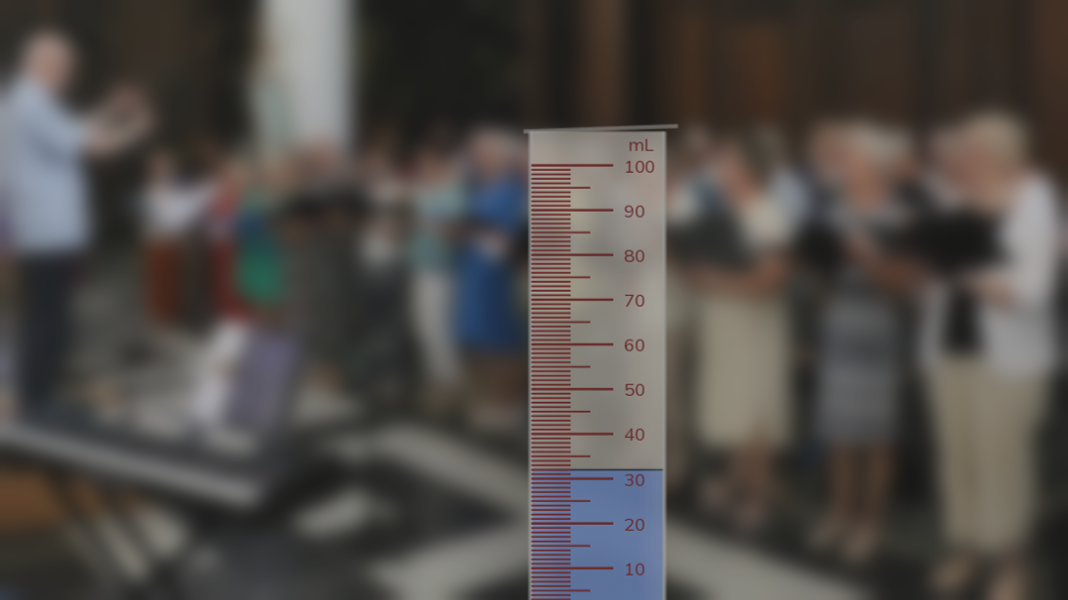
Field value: 32 mL
